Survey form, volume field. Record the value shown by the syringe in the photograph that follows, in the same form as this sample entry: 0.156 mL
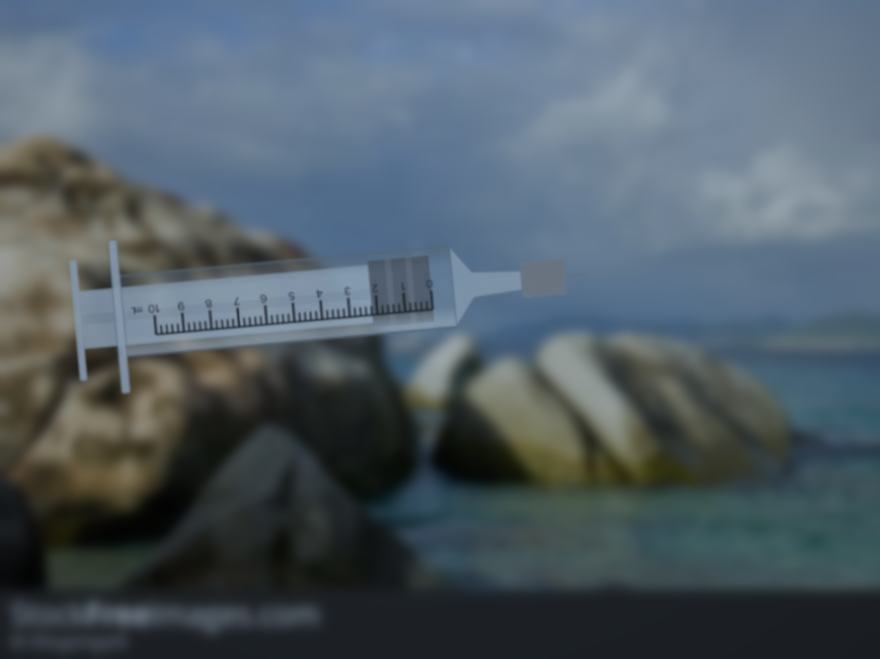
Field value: 0 mL
